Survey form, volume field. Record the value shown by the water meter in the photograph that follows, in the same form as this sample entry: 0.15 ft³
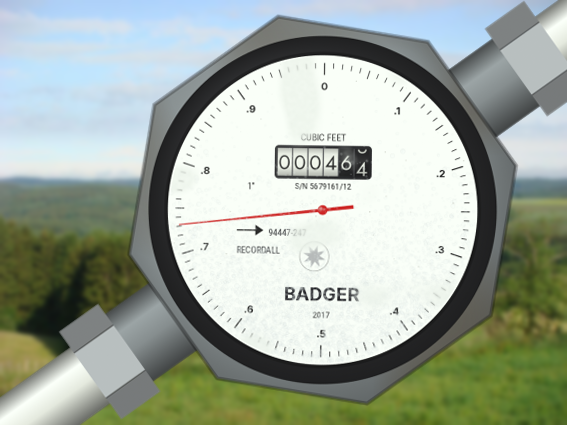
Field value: 463.73 ft³
